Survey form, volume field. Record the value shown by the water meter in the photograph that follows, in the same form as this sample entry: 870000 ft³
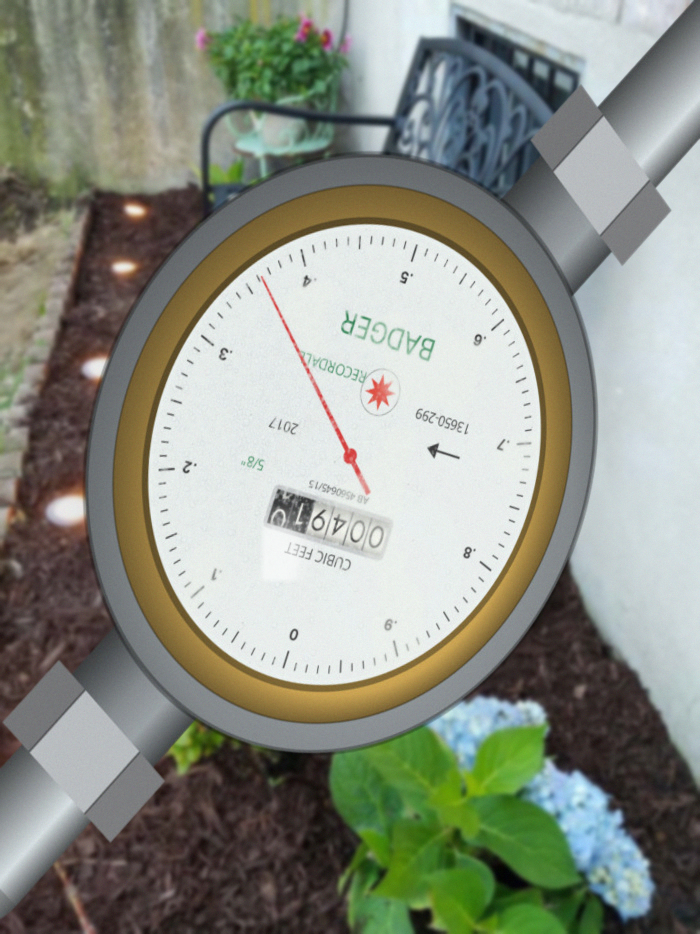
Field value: 4910.36 ft³
